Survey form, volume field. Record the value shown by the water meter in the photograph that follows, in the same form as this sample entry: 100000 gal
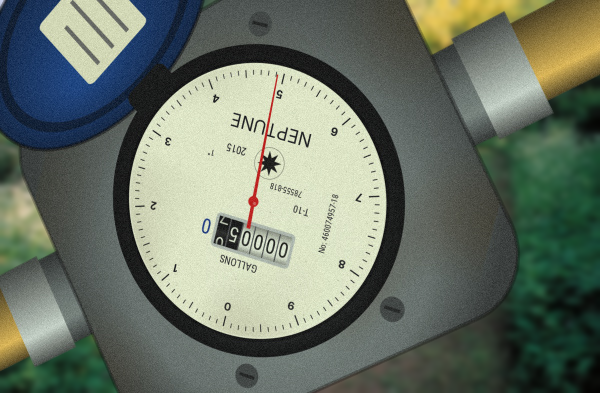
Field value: 564.9 gal
